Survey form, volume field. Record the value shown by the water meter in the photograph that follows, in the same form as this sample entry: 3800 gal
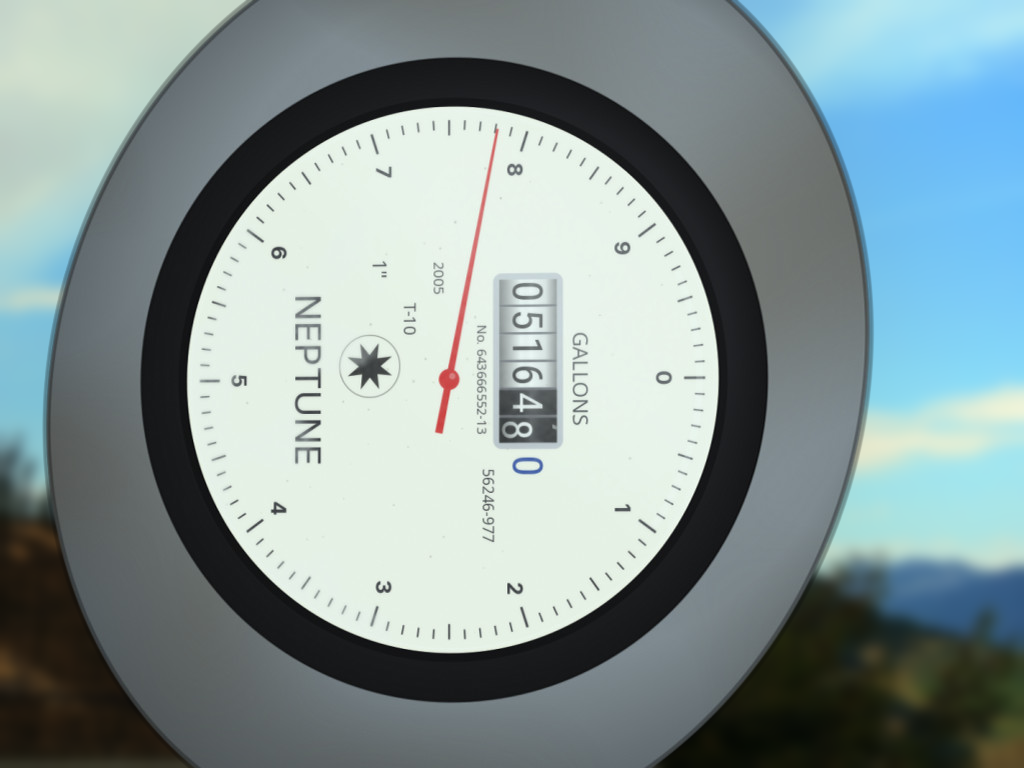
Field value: 516477.8 gal
